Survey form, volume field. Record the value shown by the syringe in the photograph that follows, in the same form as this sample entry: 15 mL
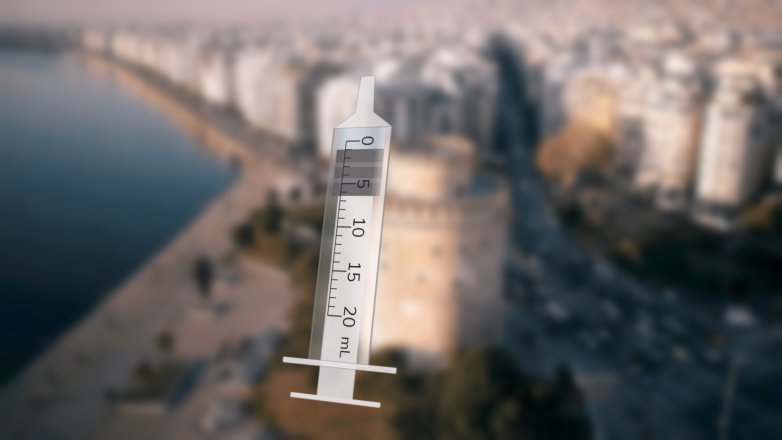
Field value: 1 mL
